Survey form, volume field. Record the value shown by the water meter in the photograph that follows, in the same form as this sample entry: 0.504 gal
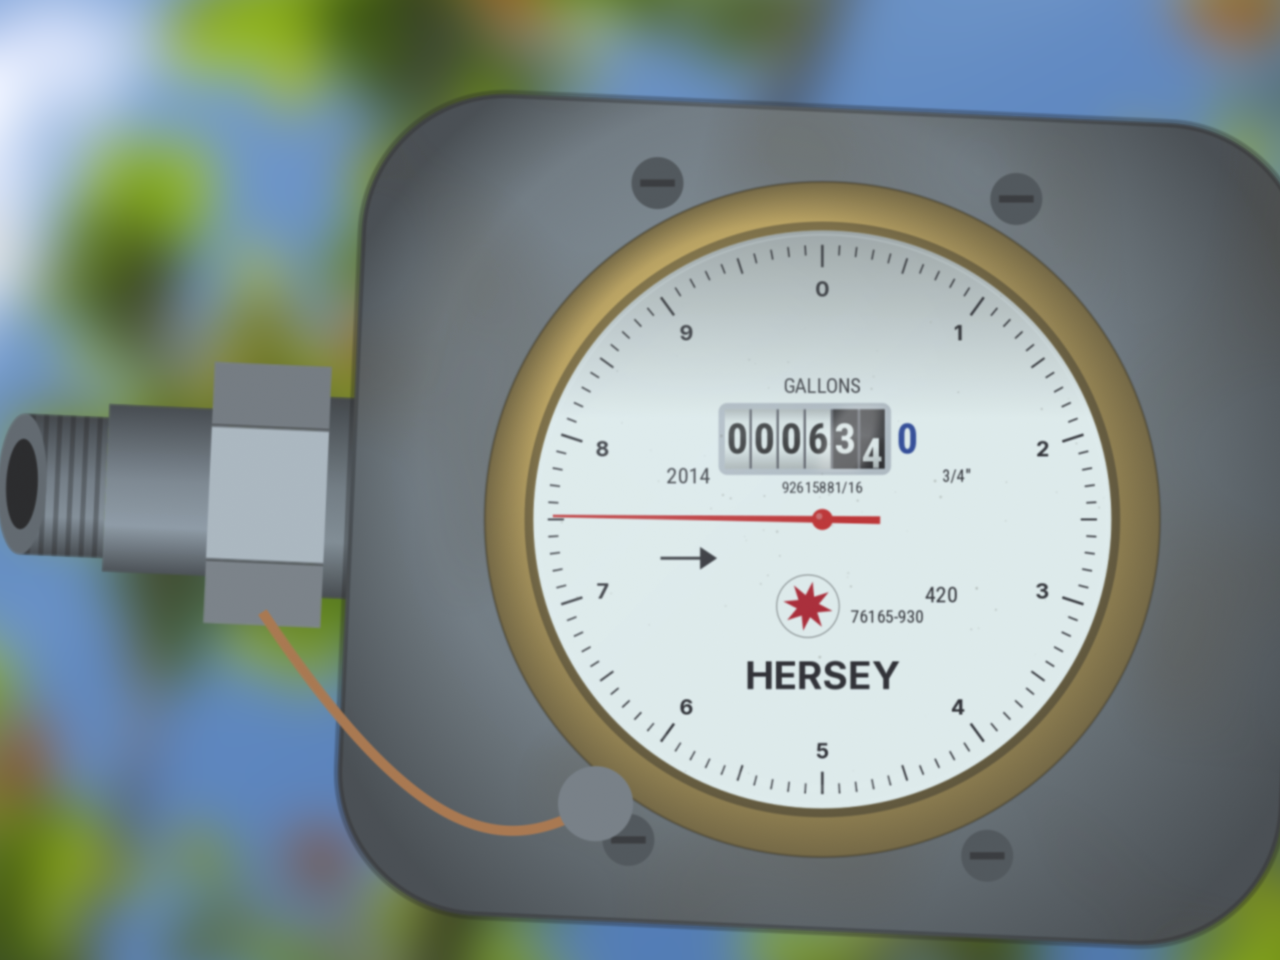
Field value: 6337.5 gal
